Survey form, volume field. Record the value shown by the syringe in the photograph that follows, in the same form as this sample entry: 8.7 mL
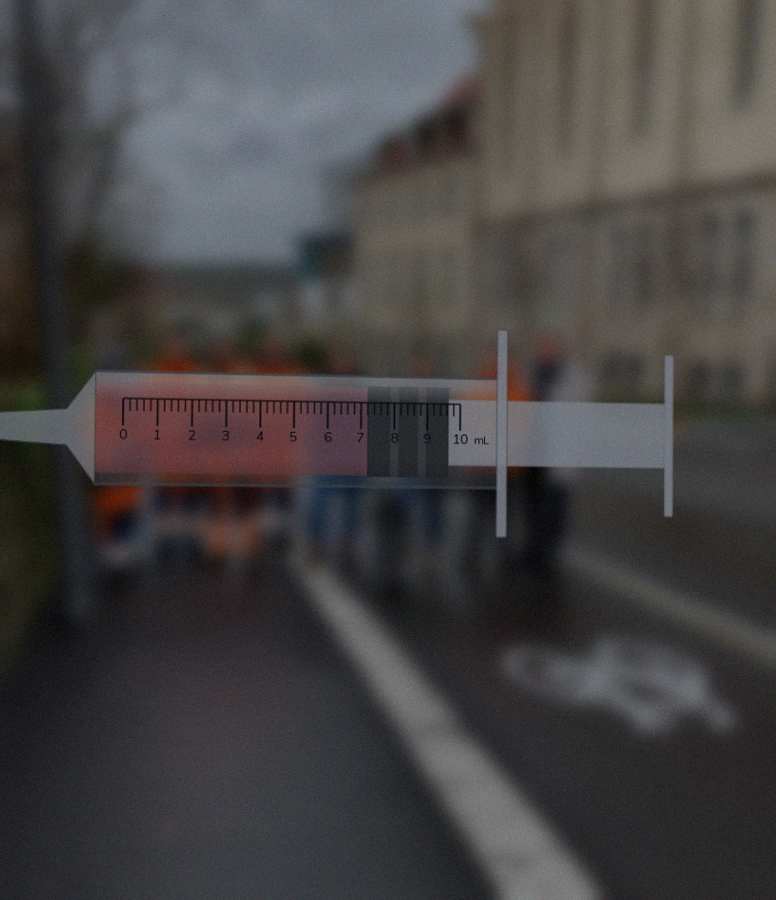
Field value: 7.2 mL
